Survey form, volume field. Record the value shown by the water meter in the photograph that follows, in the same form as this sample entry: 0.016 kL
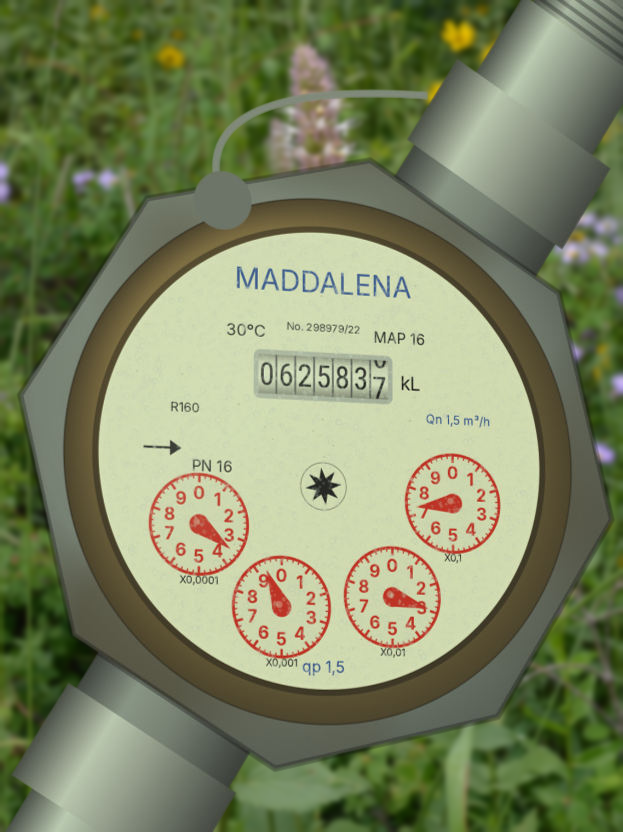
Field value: 625836.7293 kL
